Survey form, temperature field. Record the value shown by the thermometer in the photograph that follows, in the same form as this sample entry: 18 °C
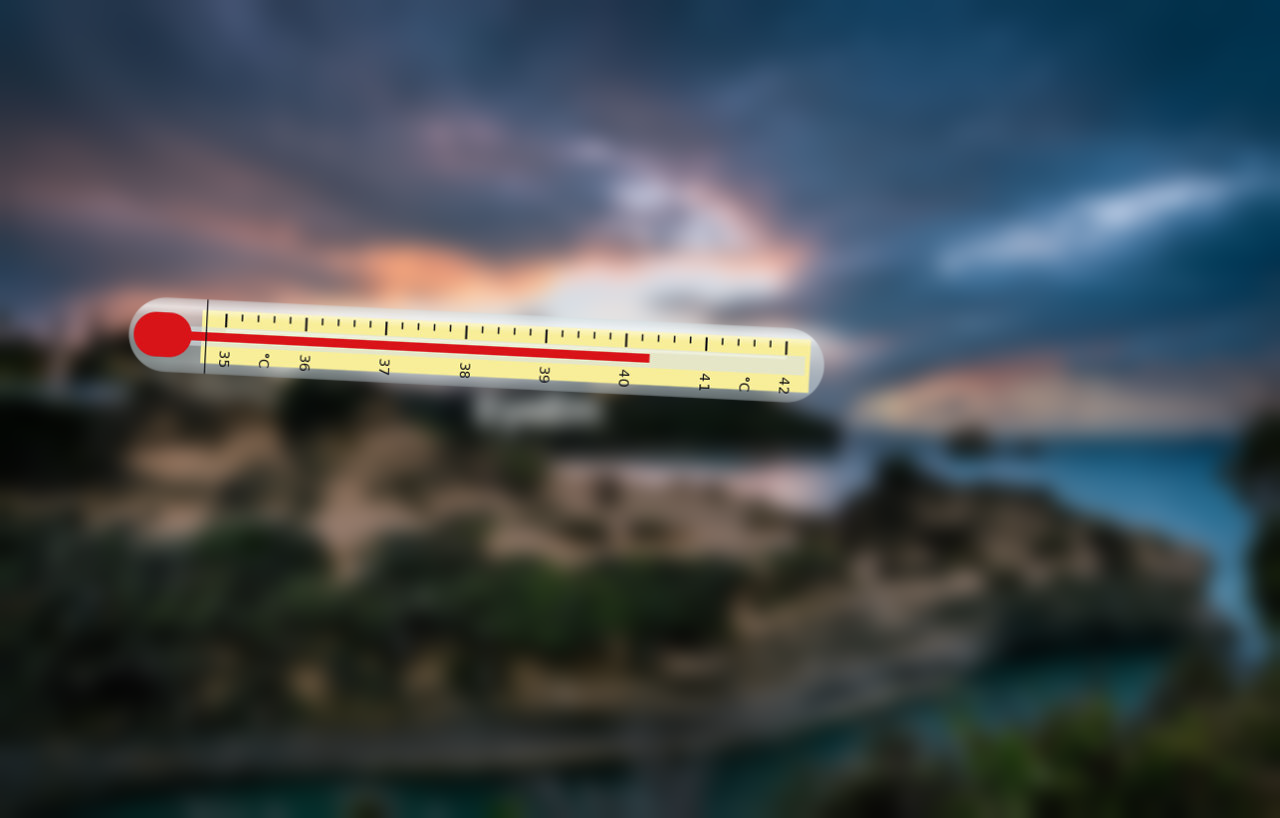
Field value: 40.3 °C
